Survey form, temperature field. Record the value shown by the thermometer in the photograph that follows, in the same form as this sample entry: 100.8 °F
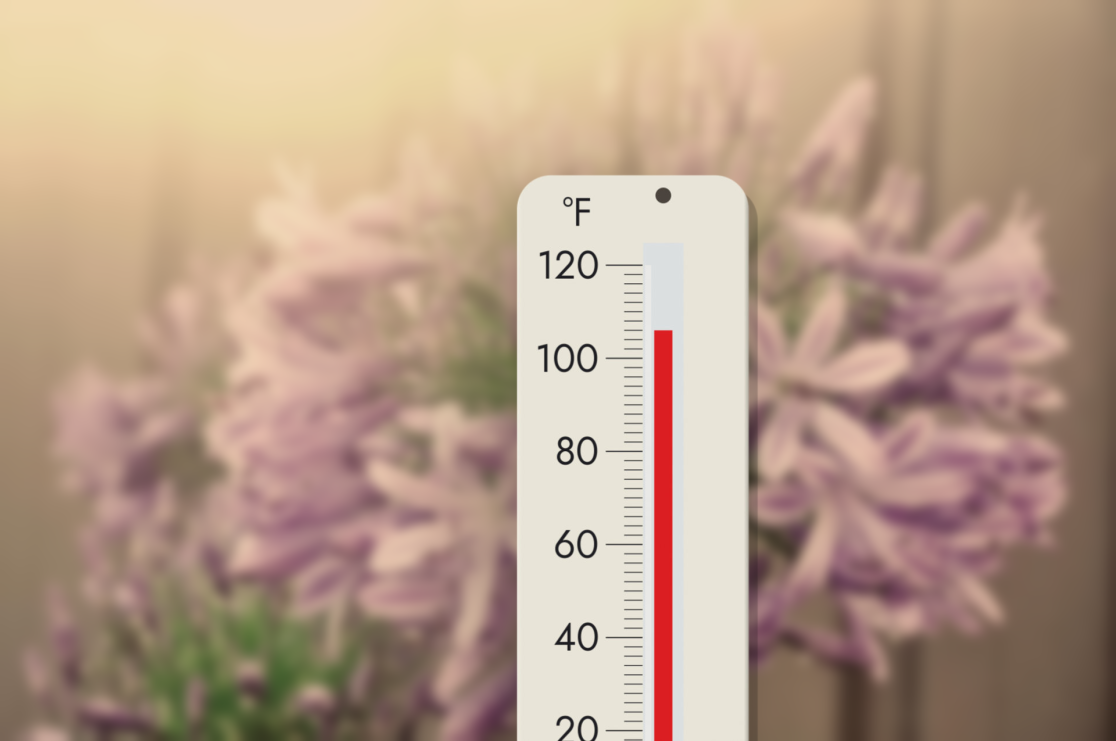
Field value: 106 °F
